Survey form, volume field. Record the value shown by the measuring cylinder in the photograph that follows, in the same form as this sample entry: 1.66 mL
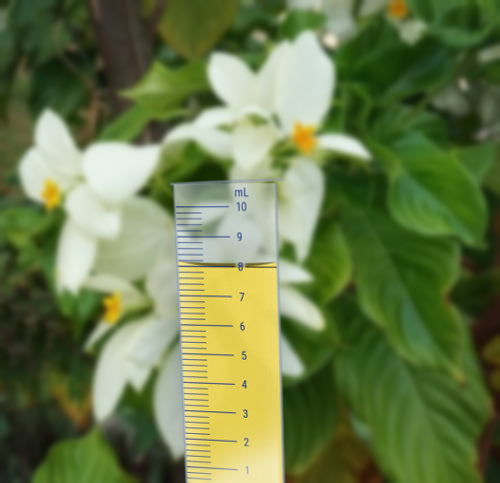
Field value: 8 mL
